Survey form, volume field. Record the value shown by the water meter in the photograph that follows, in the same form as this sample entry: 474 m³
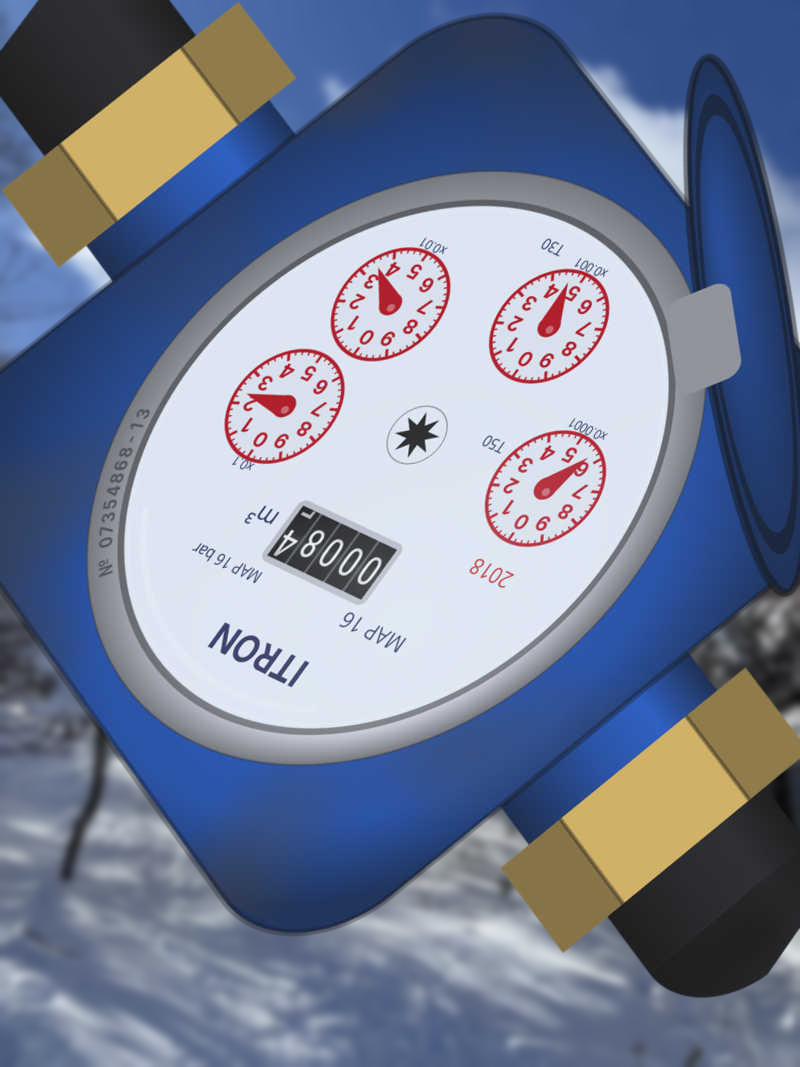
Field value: 84.2345 m³
